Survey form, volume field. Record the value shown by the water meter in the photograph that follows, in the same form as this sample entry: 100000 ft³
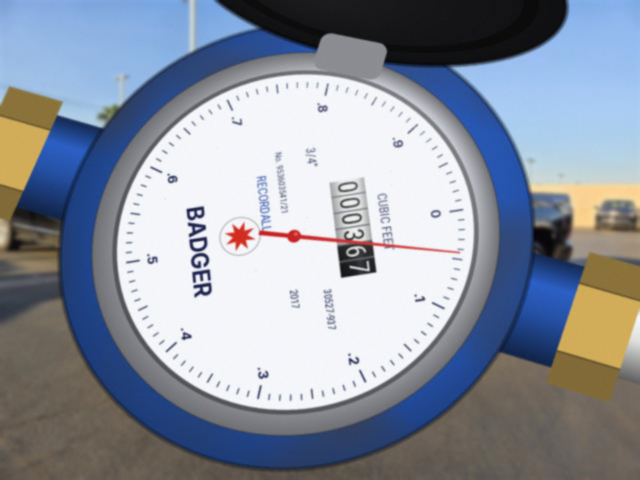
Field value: 367.04 ft³
